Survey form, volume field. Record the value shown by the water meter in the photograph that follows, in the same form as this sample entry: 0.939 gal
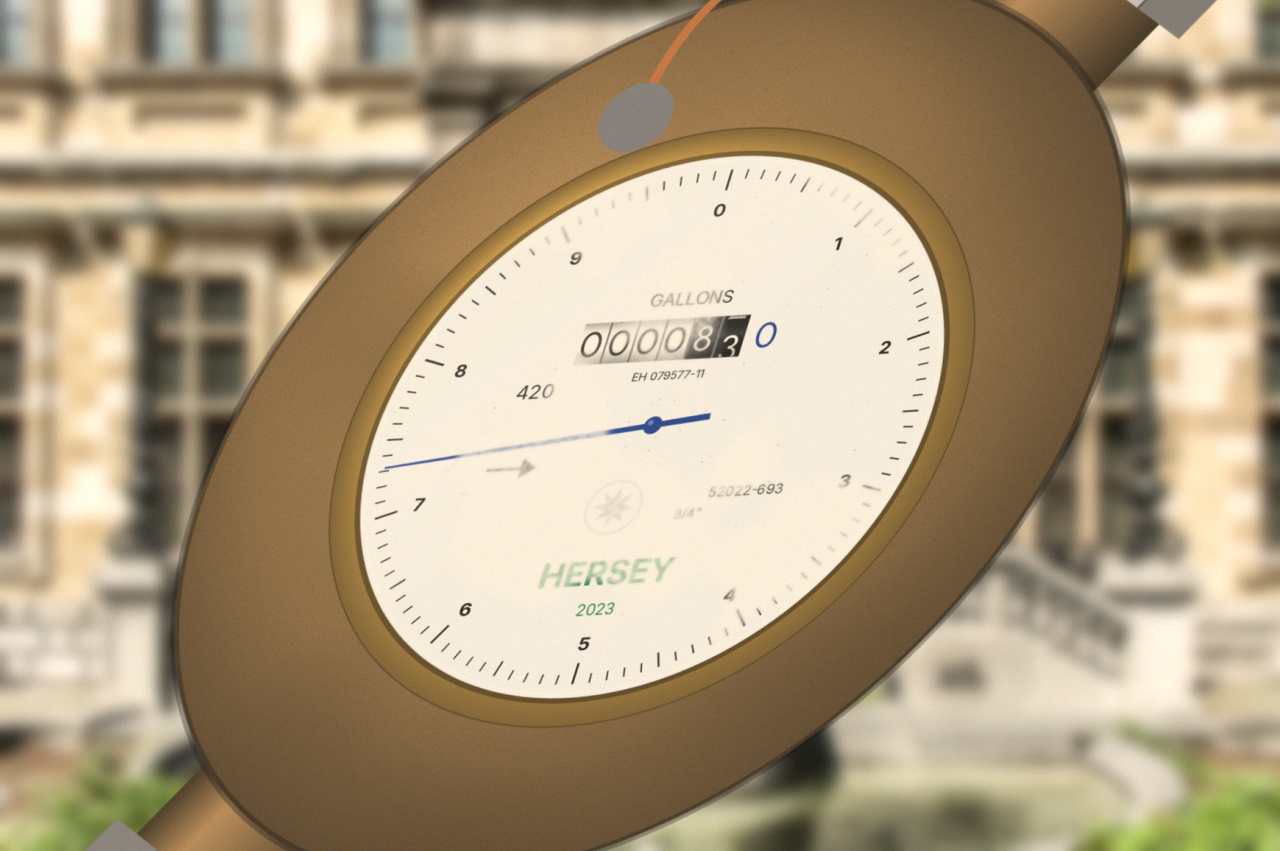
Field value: 827.3 gal
